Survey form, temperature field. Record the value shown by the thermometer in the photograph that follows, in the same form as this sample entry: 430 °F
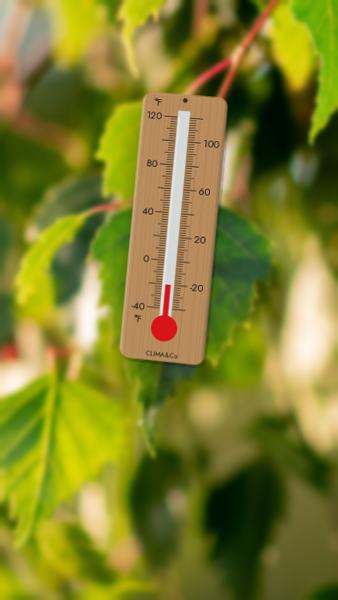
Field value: -20 °F
